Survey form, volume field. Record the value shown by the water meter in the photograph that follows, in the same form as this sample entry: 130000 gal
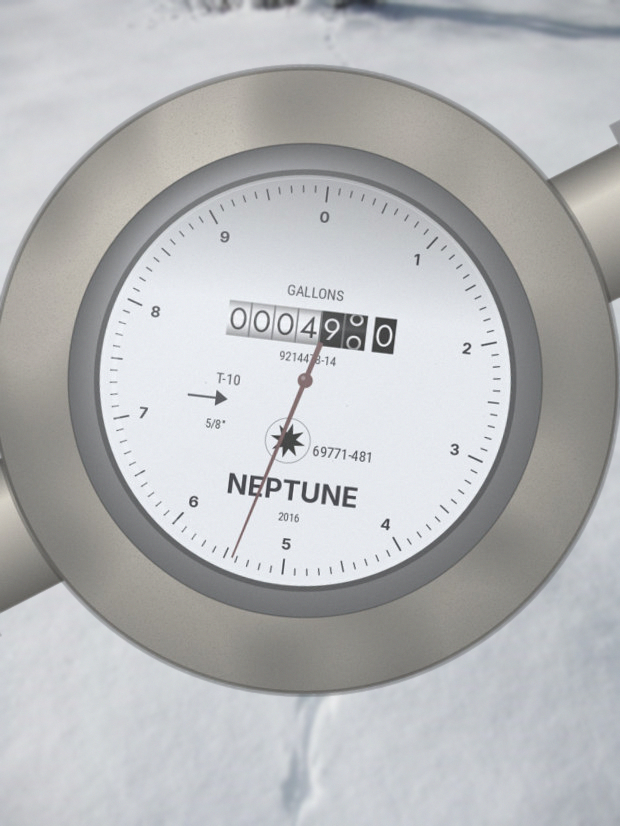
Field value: 4985.4 gal
